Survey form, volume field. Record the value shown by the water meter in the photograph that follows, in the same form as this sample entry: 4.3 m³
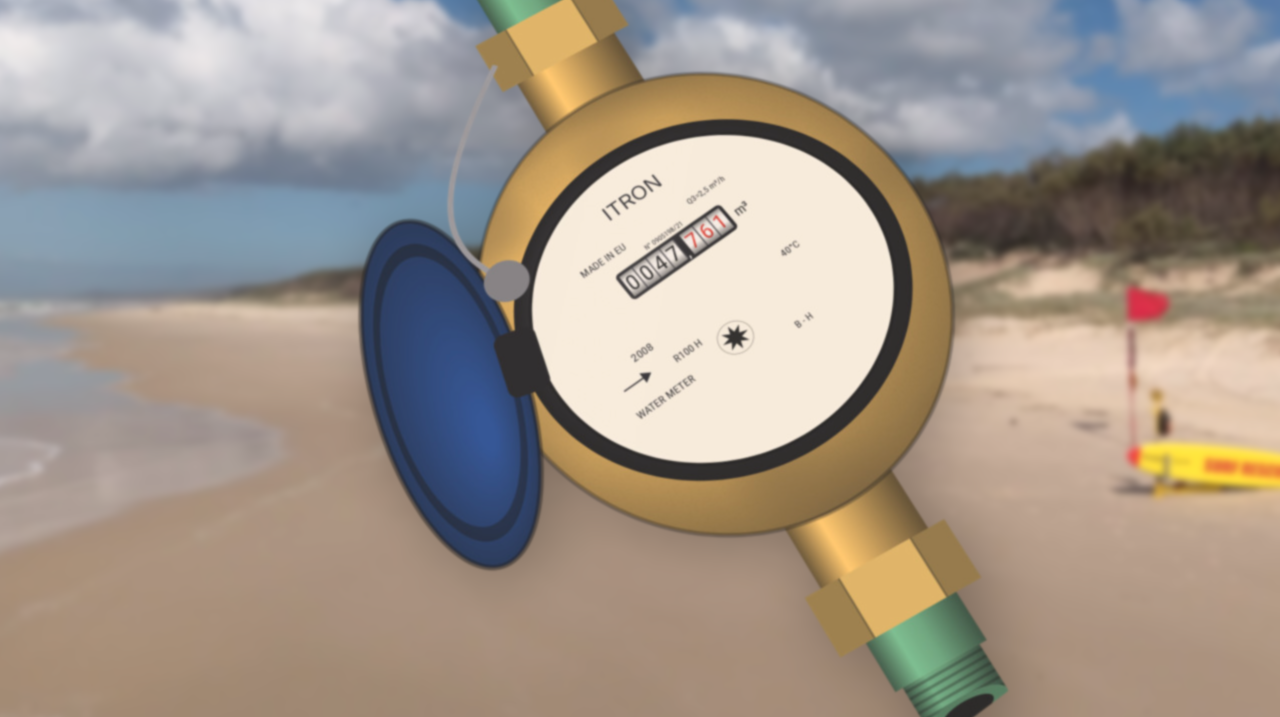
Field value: 47.761 m³
